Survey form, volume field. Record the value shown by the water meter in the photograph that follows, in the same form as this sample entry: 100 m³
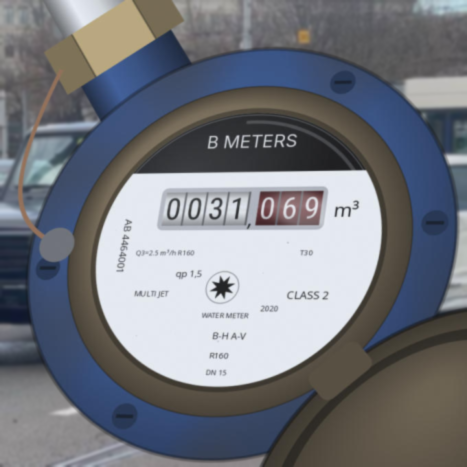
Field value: 31.069 m³
